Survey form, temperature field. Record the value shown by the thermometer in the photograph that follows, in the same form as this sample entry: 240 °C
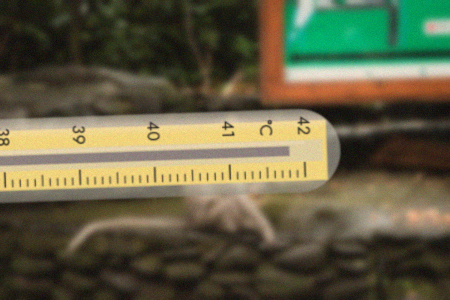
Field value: 41.8 °C
